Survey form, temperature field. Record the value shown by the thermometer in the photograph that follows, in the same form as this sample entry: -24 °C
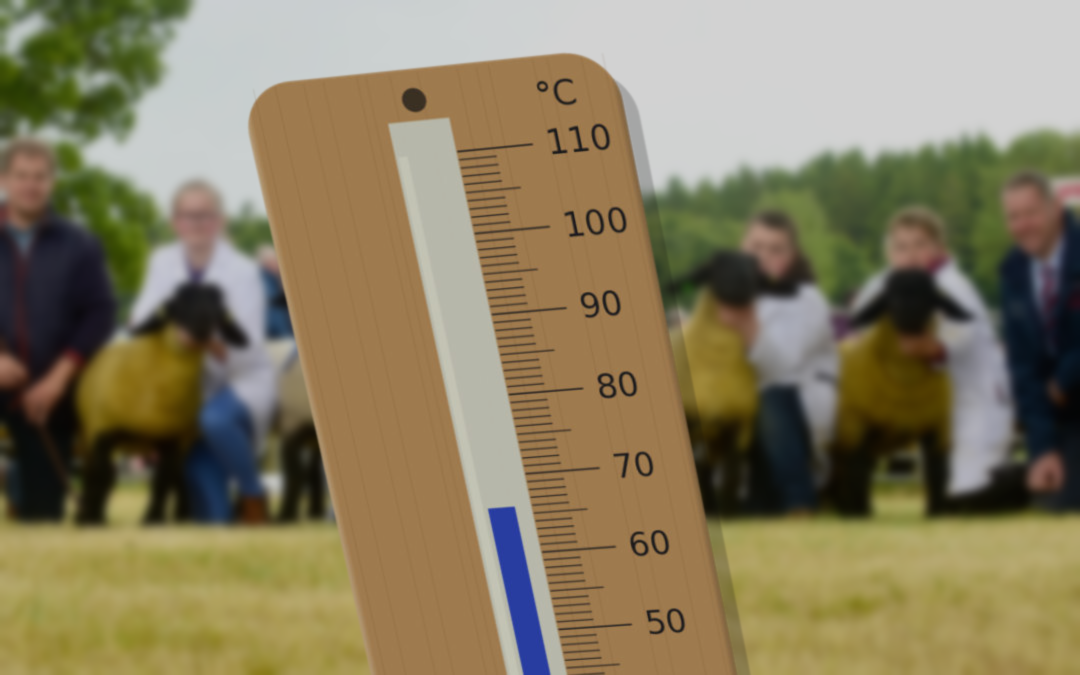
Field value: 66 °C
